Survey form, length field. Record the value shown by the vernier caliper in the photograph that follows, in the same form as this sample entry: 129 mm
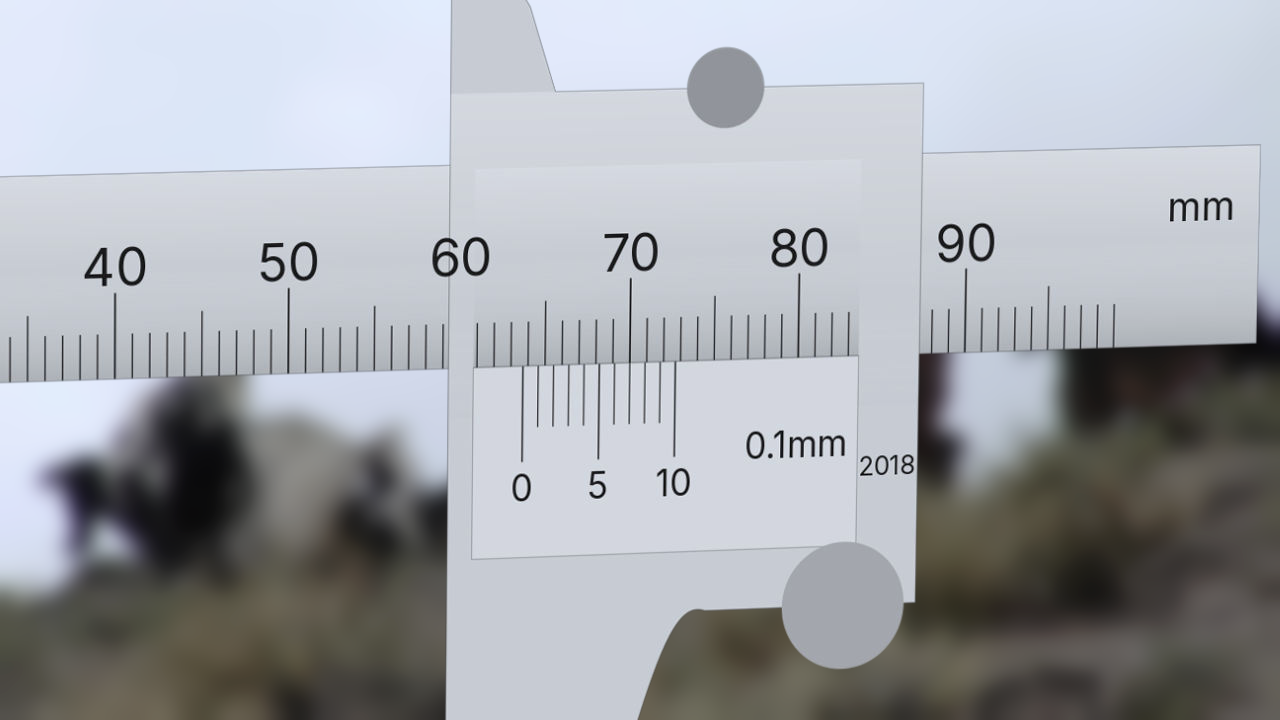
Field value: 63.7 mm
